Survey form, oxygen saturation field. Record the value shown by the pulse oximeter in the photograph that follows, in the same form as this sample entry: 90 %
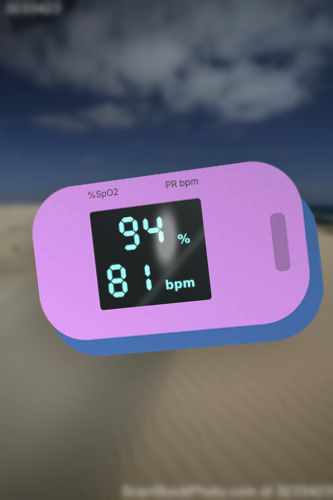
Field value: 94 %
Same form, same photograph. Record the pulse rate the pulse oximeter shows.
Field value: 81 bpm
